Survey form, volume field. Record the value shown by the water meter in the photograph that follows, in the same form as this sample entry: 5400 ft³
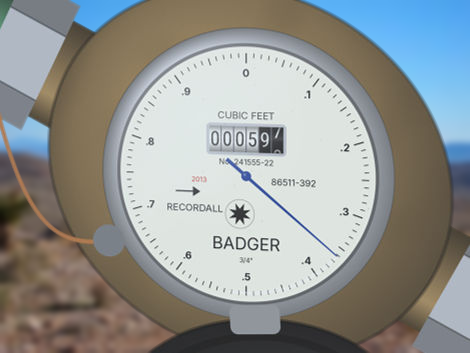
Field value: 597.36 ft³
